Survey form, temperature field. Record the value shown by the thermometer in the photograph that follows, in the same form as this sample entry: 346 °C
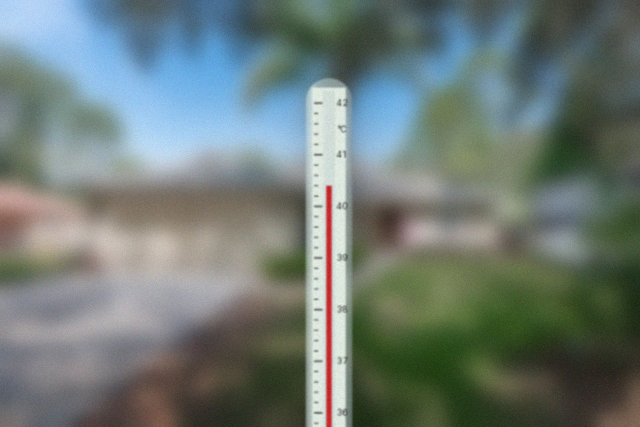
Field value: 40.4 °C
